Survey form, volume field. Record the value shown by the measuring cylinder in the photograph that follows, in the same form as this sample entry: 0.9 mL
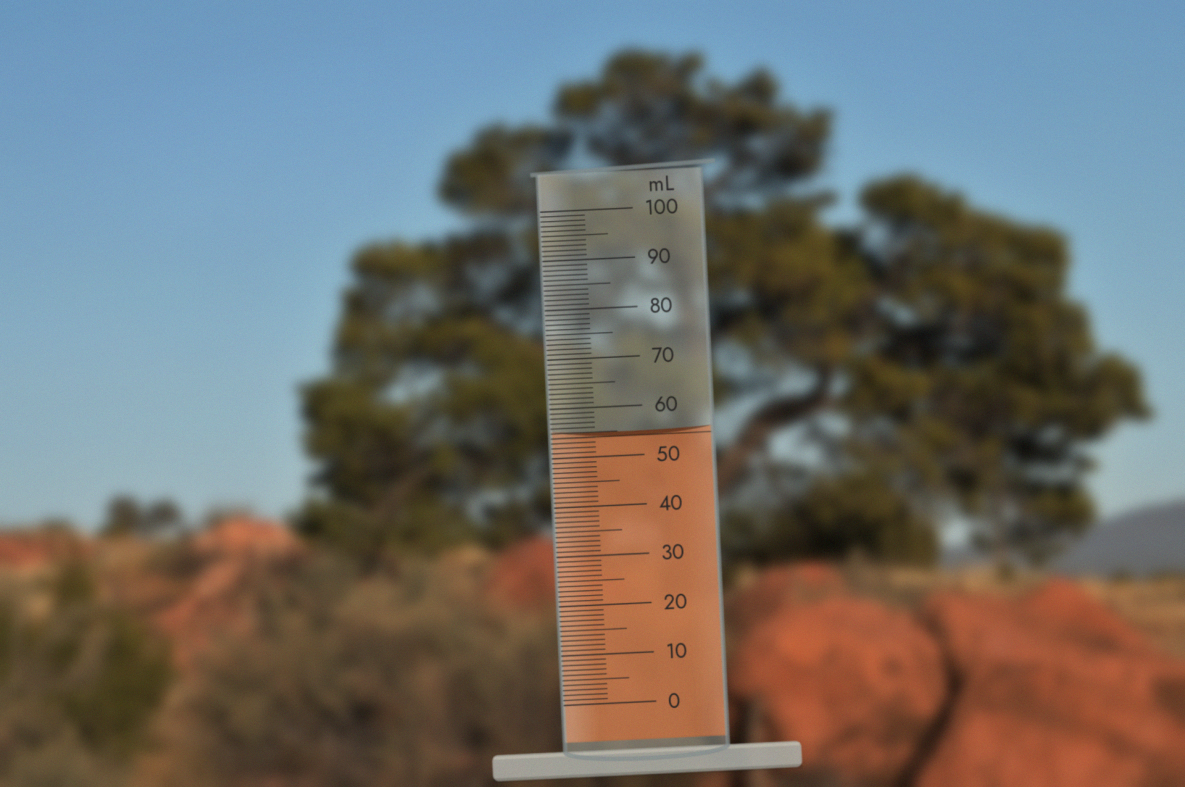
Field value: 54 mL
